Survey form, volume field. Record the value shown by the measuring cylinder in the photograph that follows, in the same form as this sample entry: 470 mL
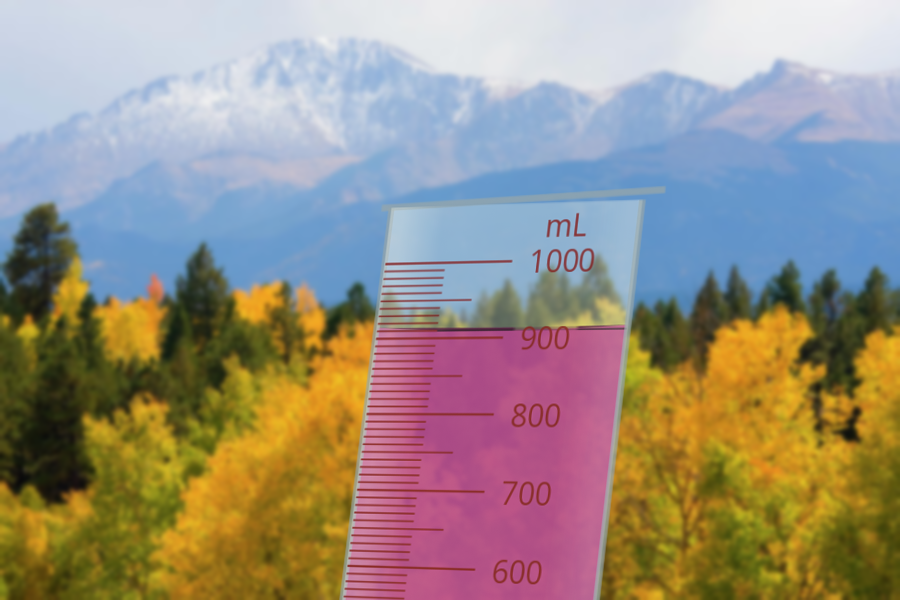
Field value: 910 mL
